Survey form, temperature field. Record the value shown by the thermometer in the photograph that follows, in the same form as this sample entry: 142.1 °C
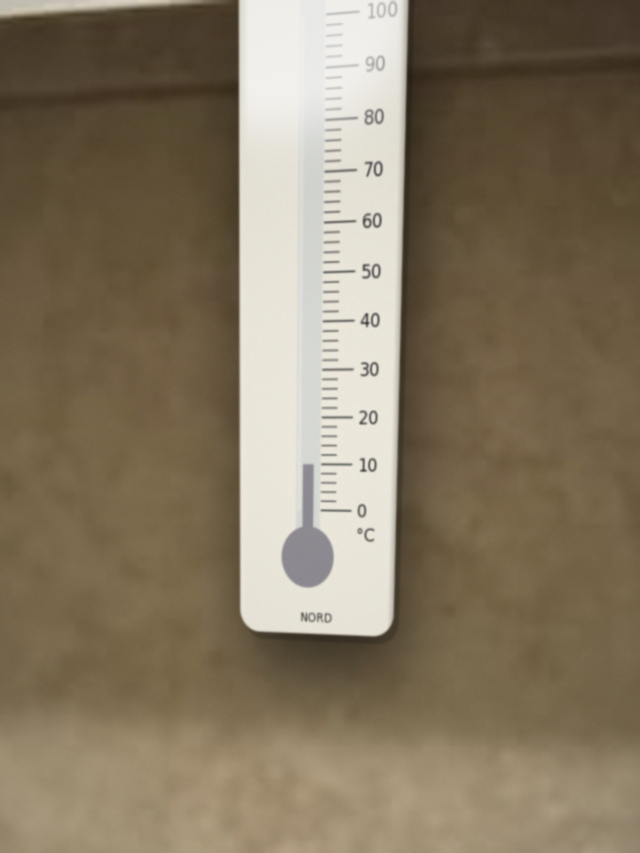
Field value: 10 °C
